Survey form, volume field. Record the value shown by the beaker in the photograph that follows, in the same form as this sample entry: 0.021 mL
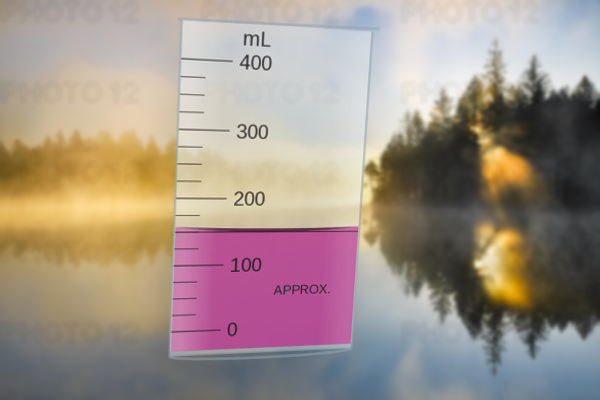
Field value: 150 mL
